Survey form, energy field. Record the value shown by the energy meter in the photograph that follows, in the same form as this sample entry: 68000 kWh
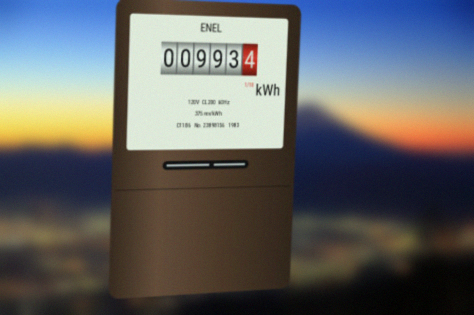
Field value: 993.4 kWh
